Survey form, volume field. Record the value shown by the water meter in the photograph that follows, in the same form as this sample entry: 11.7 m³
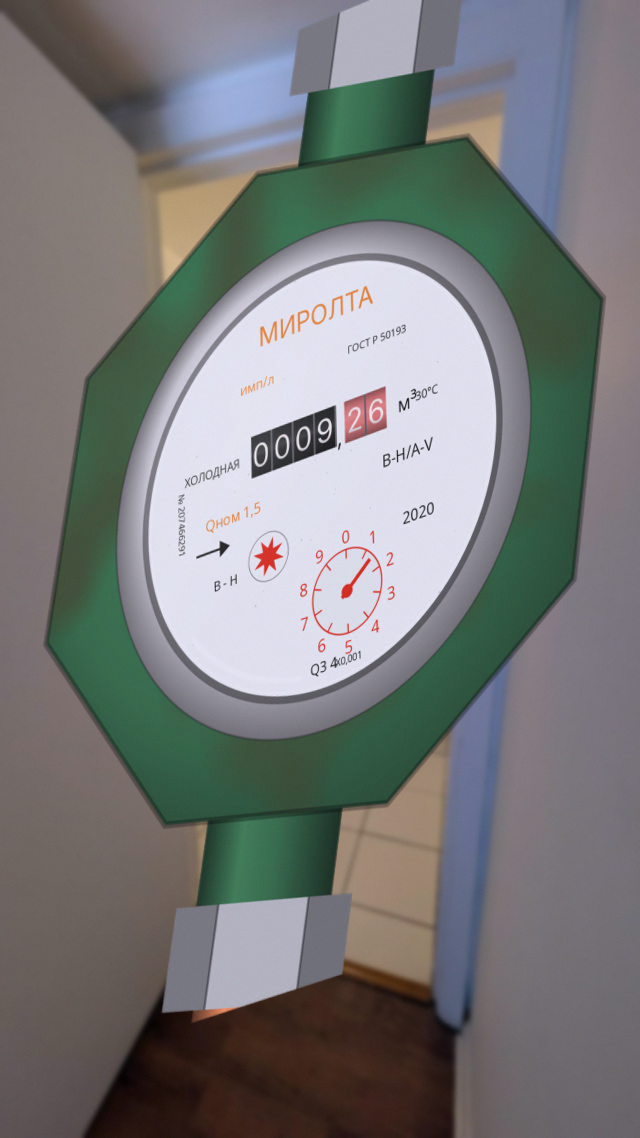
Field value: 9.261 m³
